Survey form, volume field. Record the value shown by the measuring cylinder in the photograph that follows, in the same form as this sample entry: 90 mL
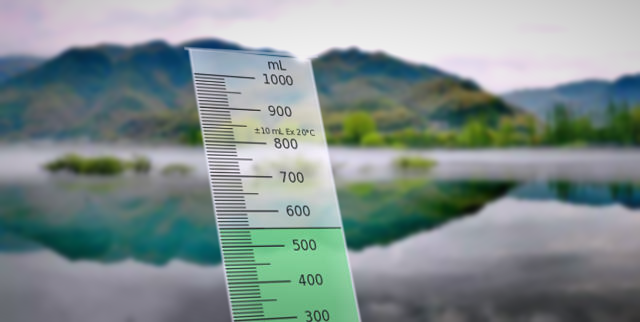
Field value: 550 mL
